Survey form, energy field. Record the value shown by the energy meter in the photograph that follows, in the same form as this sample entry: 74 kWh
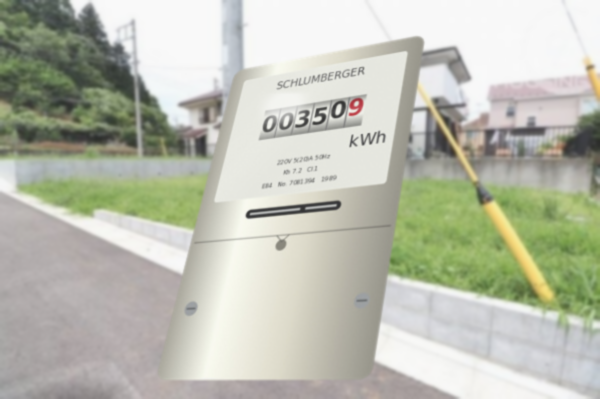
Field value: 350.9 kWh
